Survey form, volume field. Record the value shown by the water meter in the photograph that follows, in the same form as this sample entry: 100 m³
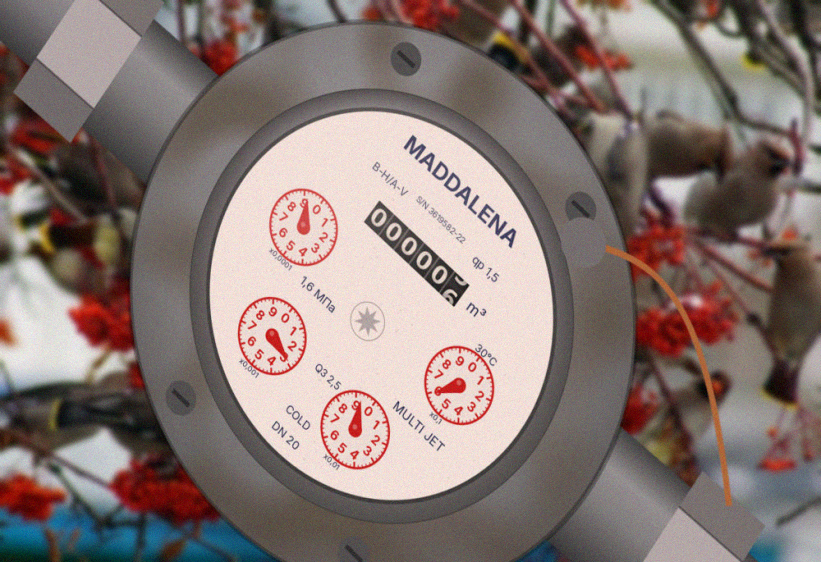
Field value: 5.5929 m³
